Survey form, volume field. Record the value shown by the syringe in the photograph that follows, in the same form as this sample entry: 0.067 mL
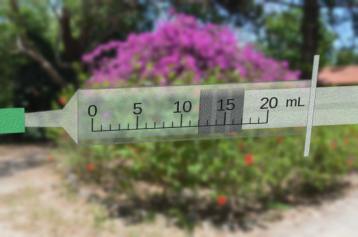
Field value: 12 mL
